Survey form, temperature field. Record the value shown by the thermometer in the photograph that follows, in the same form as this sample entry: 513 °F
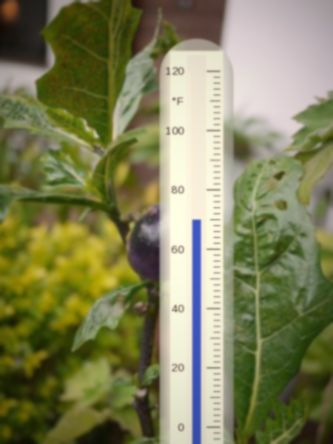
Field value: 70 °F
